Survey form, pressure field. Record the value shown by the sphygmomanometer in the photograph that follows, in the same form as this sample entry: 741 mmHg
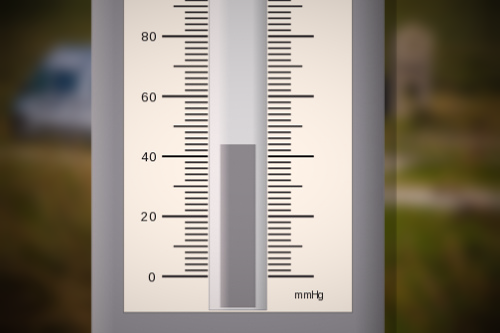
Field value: 44 mmHg
